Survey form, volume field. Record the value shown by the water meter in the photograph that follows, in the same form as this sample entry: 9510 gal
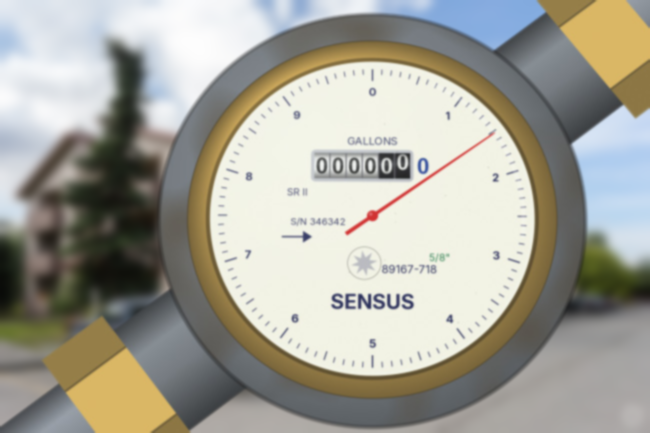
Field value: 1.5 gal
